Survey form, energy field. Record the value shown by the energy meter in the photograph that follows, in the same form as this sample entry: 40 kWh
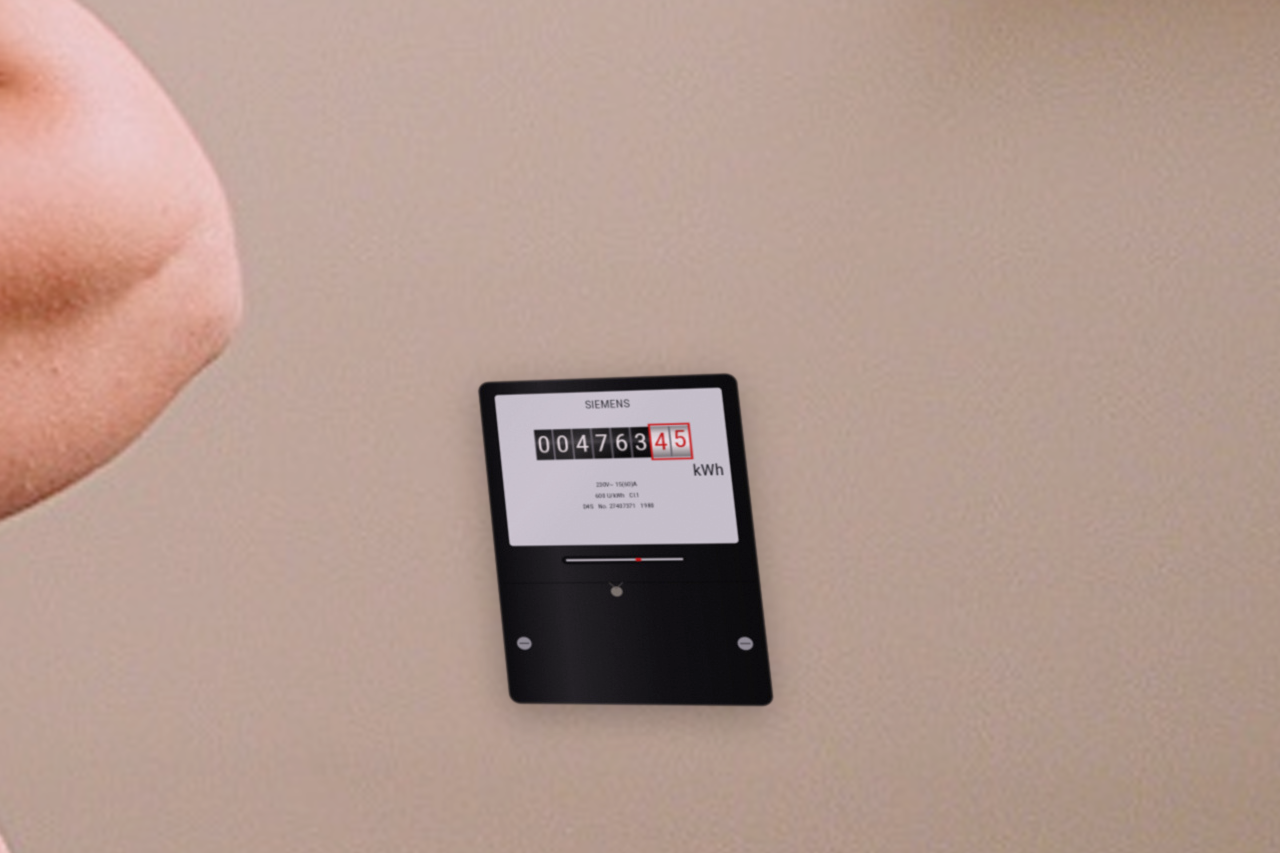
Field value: 4763.45 kWh
